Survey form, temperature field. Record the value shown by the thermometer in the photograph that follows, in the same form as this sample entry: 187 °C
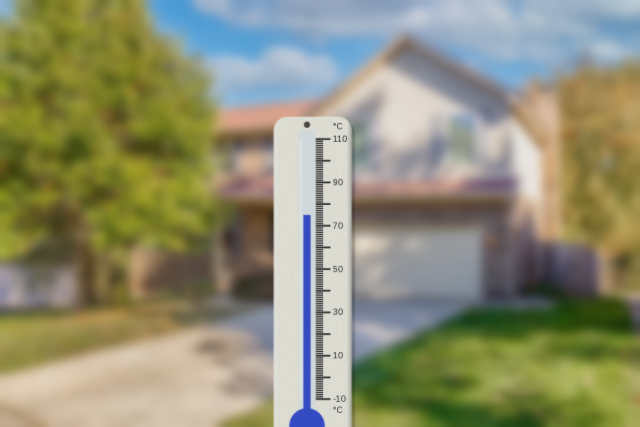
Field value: 75 °C
